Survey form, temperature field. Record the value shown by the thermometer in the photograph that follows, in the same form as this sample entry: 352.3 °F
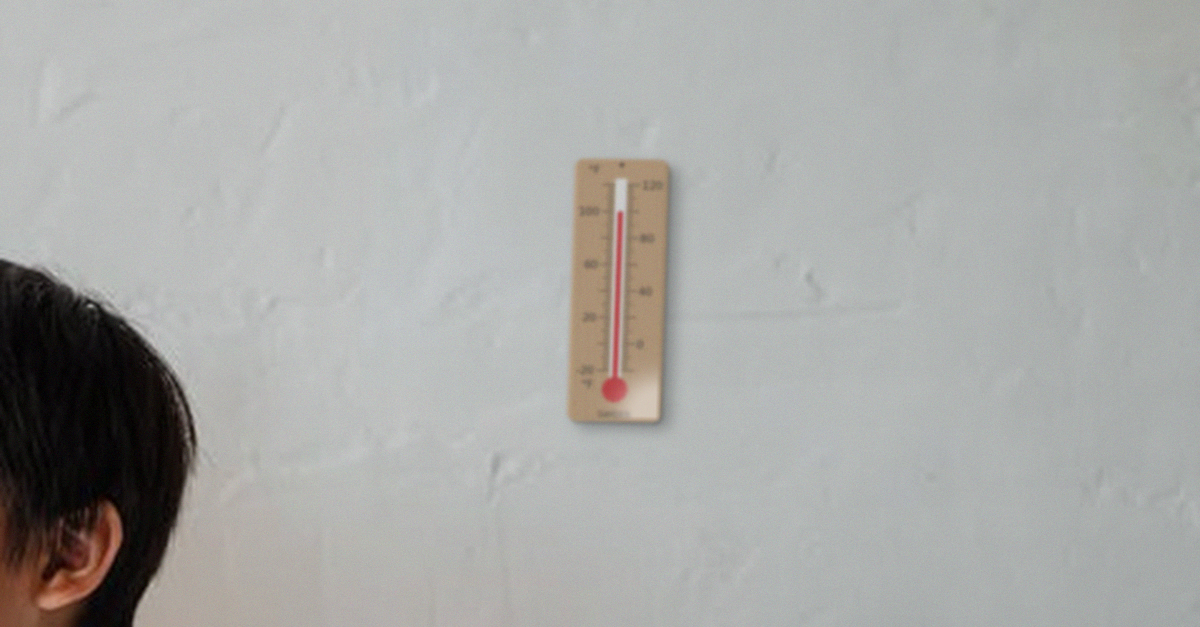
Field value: 100 °F
